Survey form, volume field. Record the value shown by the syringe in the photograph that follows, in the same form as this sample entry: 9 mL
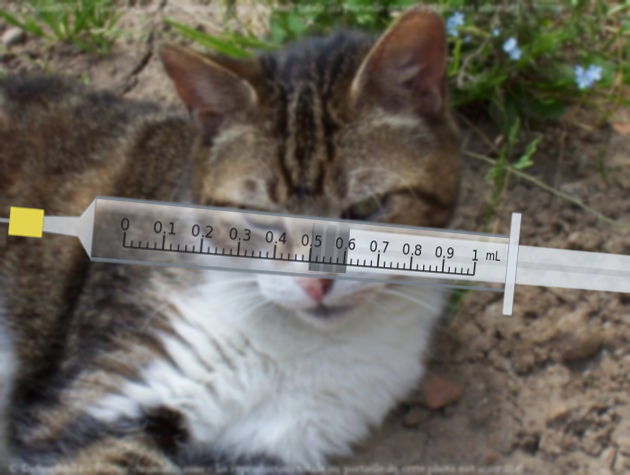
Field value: 0.5 mL
